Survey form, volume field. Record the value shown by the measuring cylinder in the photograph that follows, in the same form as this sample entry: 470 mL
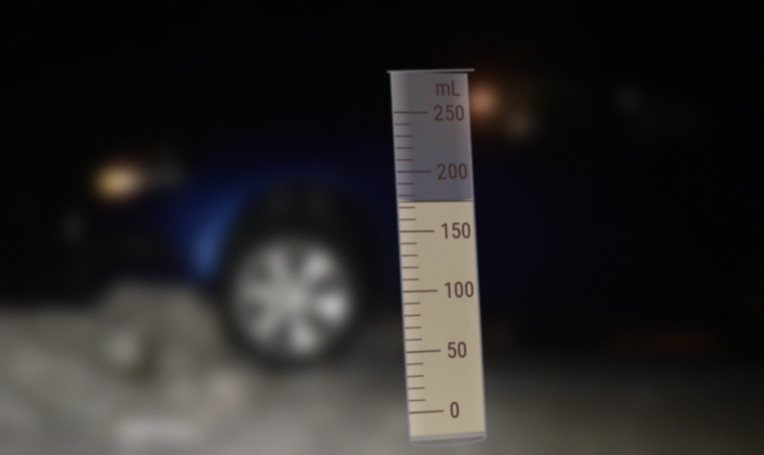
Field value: 175 mL
